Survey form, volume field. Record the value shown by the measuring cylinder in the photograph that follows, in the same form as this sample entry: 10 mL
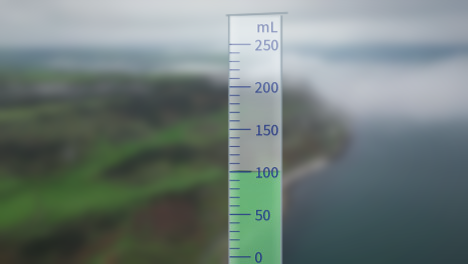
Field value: 100 mL
